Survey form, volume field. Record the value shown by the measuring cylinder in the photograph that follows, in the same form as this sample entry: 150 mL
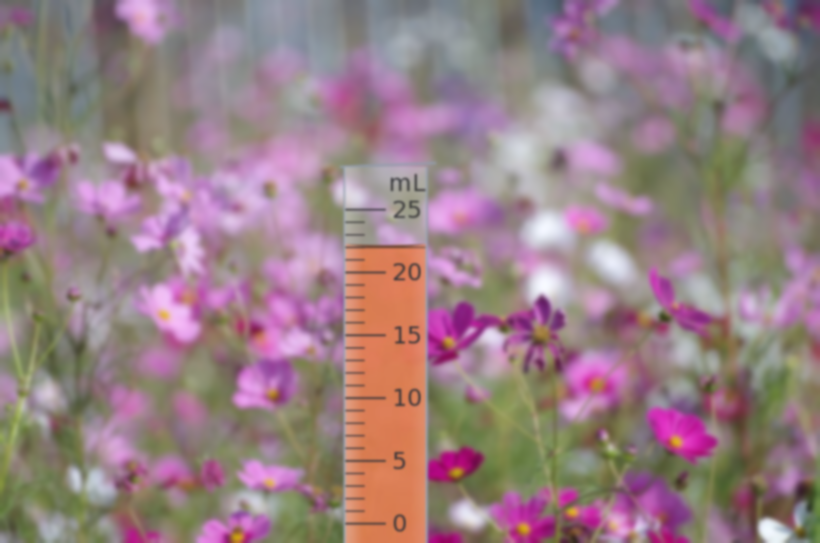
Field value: 22 mL
